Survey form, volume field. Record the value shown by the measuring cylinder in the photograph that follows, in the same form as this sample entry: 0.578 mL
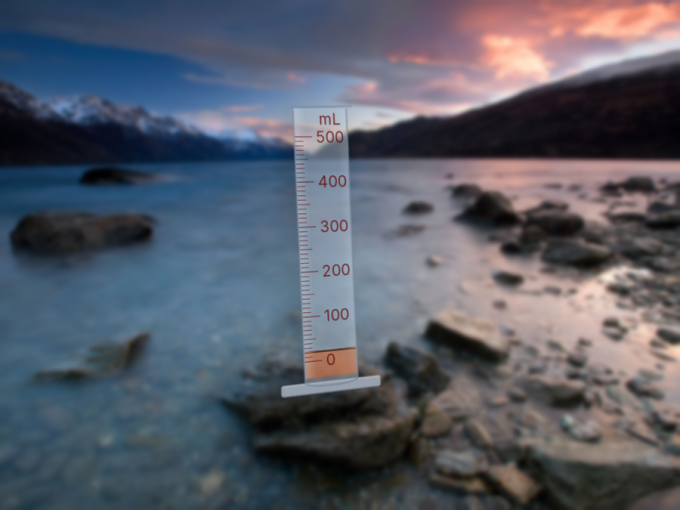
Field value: 20 mL
